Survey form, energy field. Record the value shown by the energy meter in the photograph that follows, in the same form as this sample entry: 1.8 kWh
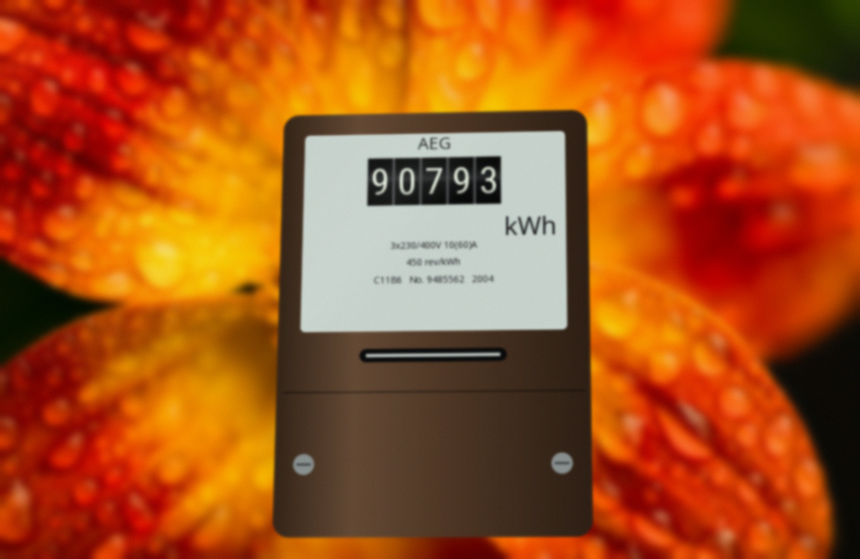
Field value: 90793 kWh
